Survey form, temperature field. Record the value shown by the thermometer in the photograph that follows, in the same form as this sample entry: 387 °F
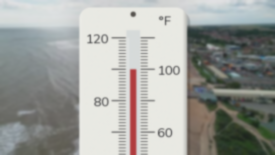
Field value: 100 °F
